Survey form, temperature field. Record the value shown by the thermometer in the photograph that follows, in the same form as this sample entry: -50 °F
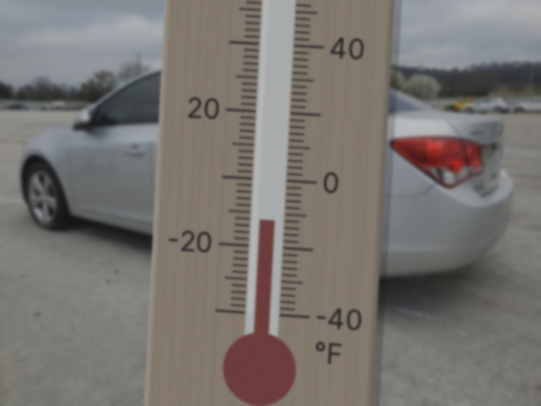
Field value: -12 °F
